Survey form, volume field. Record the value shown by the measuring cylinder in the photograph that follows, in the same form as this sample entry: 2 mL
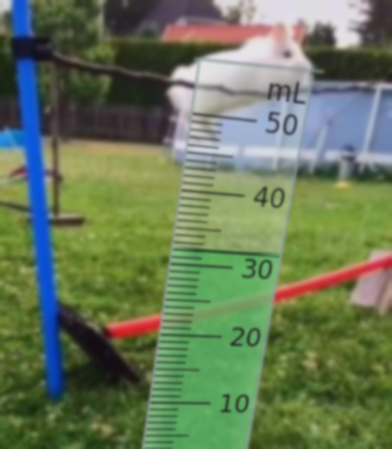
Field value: 32 mL
